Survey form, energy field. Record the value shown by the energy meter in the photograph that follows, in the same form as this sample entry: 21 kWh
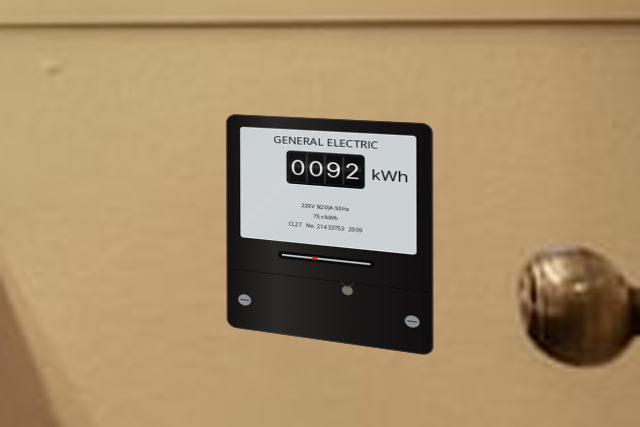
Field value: 92 kWh
